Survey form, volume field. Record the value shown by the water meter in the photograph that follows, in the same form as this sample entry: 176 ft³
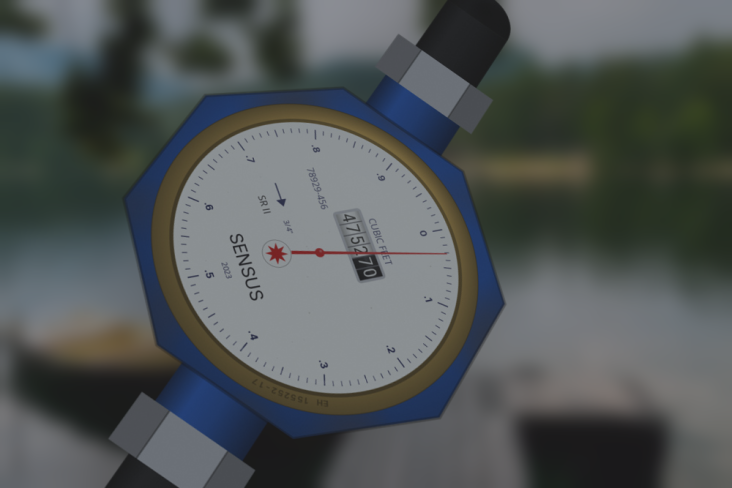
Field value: 475270.03 ft³
